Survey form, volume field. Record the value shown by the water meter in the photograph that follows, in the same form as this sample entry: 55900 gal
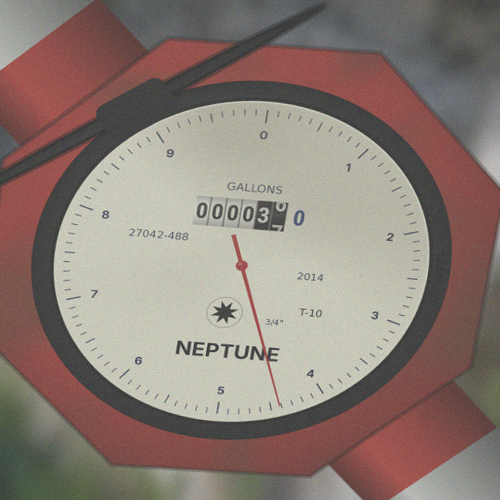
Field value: 364.4 gal
